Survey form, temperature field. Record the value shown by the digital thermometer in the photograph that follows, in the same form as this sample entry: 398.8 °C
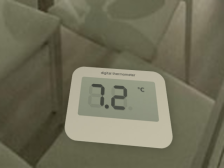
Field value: 7.2 °C
